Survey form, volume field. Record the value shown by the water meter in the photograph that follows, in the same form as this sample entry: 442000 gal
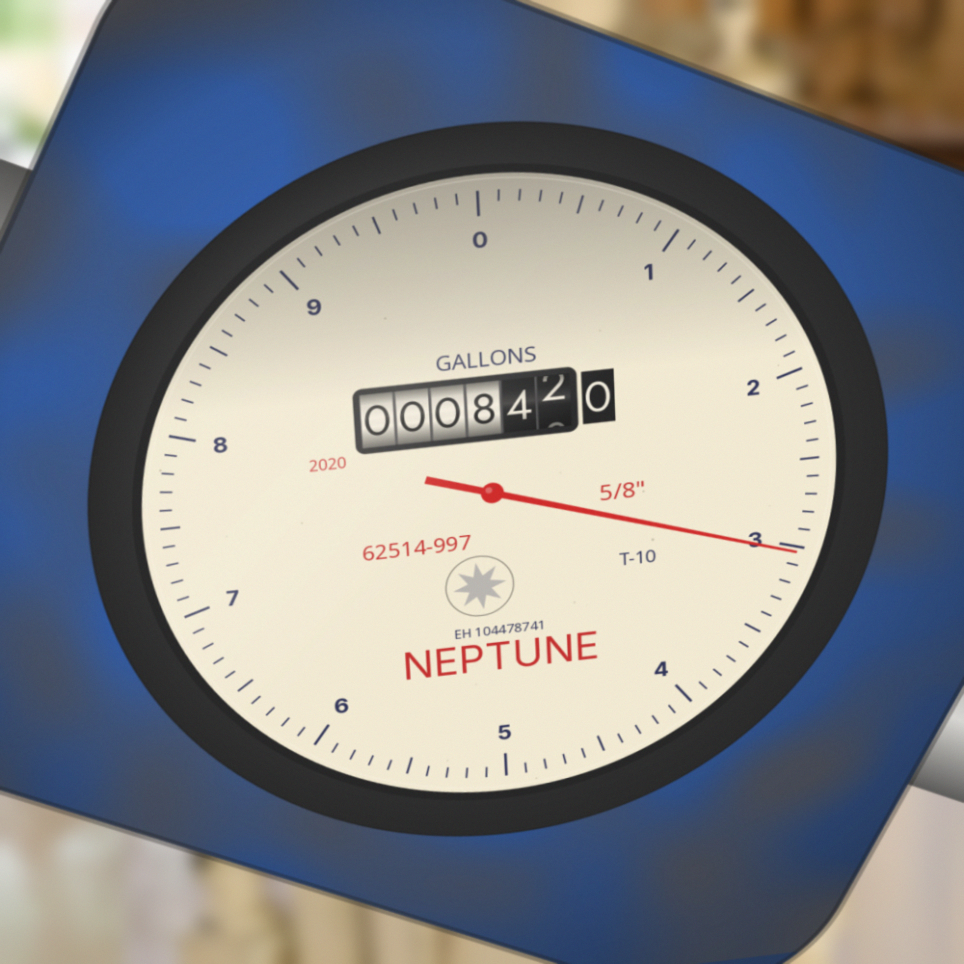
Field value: 8423.0 gal
